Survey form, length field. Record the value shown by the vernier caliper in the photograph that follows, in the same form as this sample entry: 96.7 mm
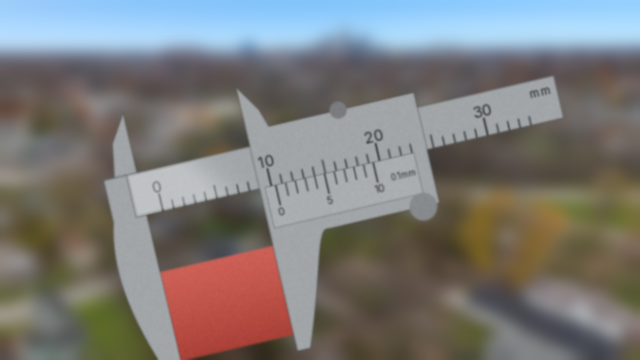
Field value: 10.4 mm
